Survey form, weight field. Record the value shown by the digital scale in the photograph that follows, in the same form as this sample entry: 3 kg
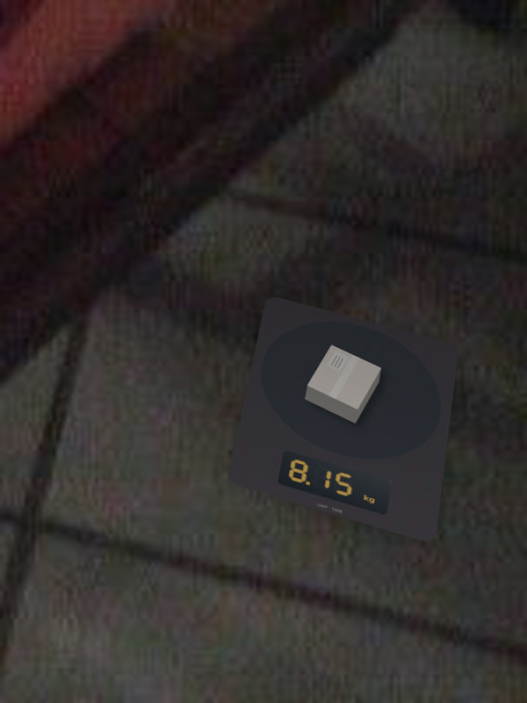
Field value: 8.15 kg
